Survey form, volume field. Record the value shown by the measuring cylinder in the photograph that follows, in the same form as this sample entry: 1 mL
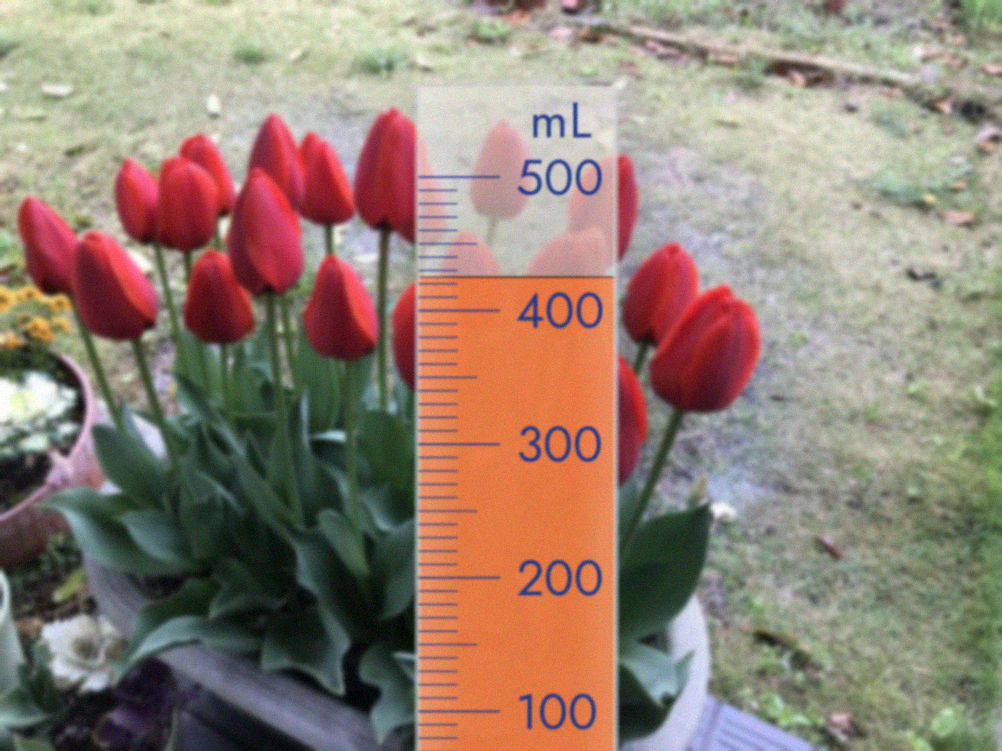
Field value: 425 mL
